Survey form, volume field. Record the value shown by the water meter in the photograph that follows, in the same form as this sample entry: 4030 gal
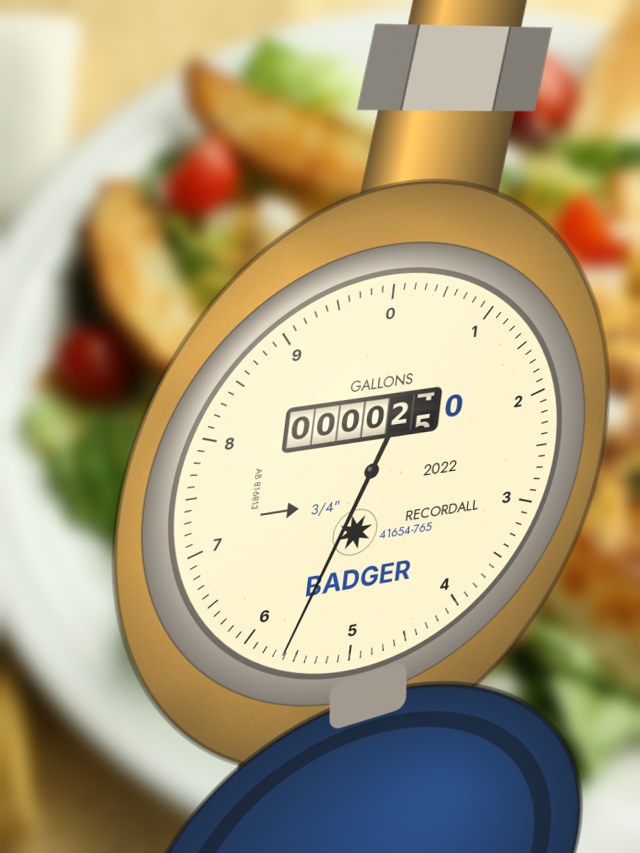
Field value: 245.6 gal
